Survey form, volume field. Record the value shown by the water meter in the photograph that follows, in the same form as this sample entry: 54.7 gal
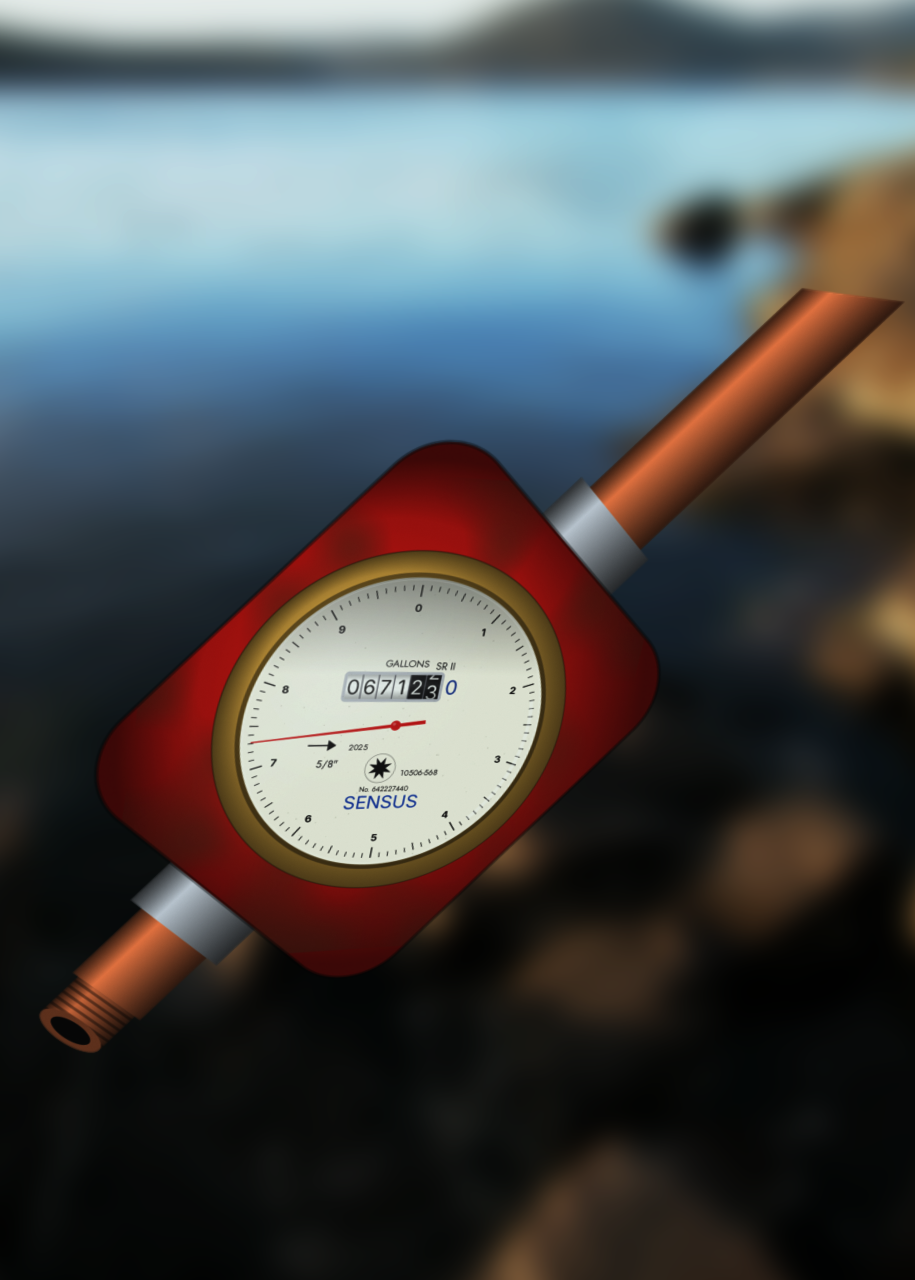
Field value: 671227.3 gal
